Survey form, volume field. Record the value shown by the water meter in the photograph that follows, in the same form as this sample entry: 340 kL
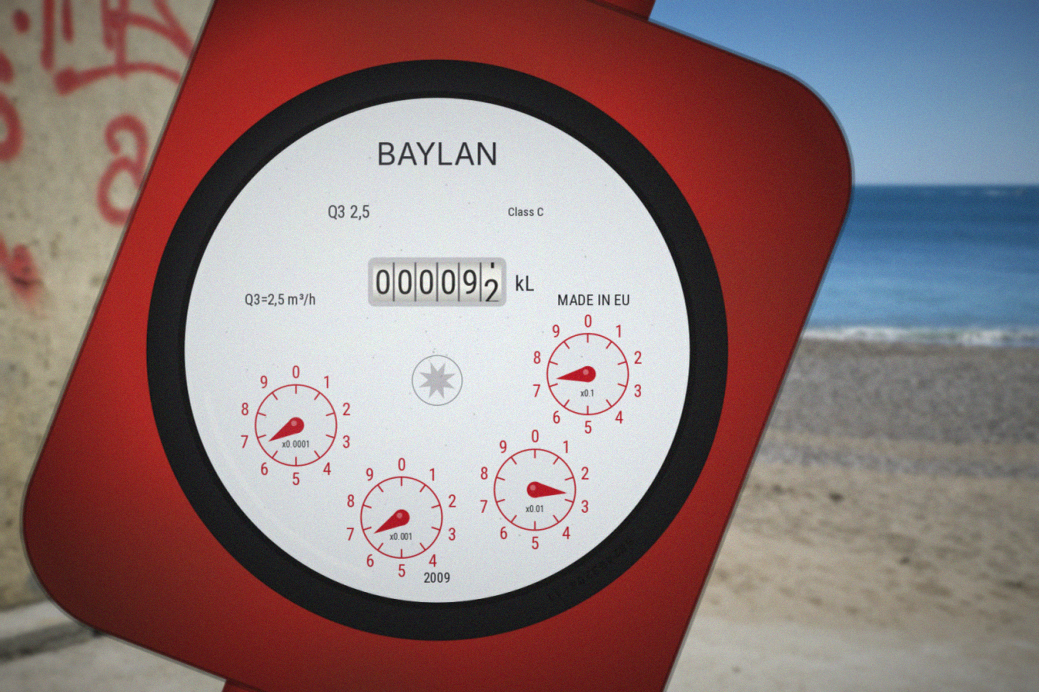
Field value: 91.7266 kL
